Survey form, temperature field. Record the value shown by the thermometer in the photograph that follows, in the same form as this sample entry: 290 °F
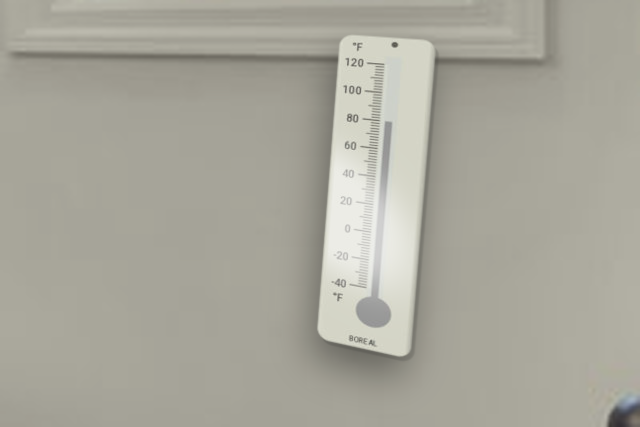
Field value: 80 °F
